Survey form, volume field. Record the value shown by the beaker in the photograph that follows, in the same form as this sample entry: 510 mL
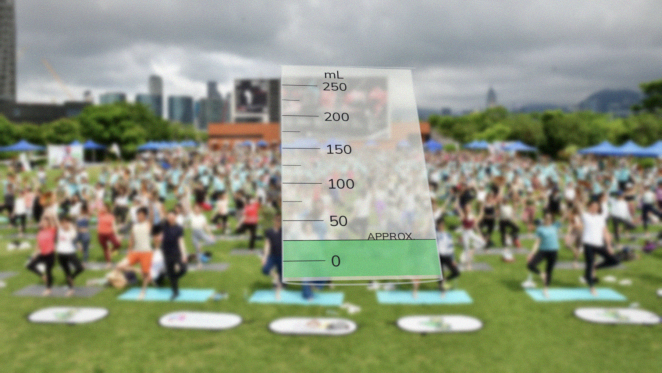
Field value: 25 mL
